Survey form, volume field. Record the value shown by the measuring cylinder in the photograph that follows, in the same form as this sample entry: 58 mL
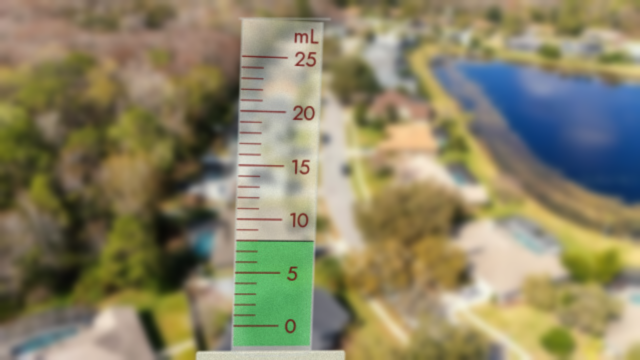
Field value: 8 mL
